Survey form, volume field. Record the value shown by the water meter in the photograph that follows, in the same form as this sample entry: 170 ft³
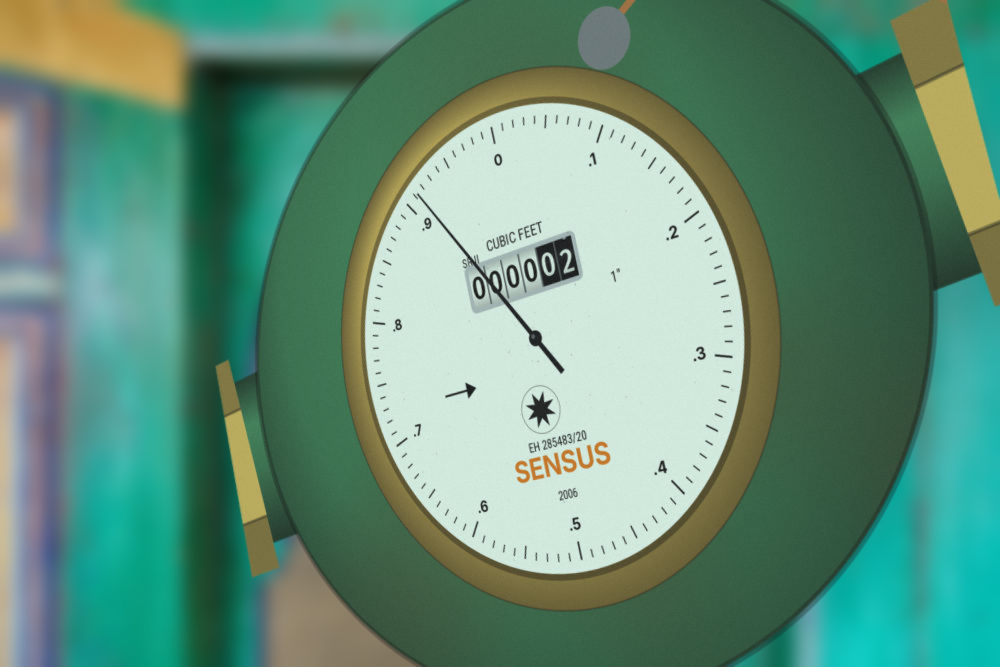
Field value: 1.91 ft³
